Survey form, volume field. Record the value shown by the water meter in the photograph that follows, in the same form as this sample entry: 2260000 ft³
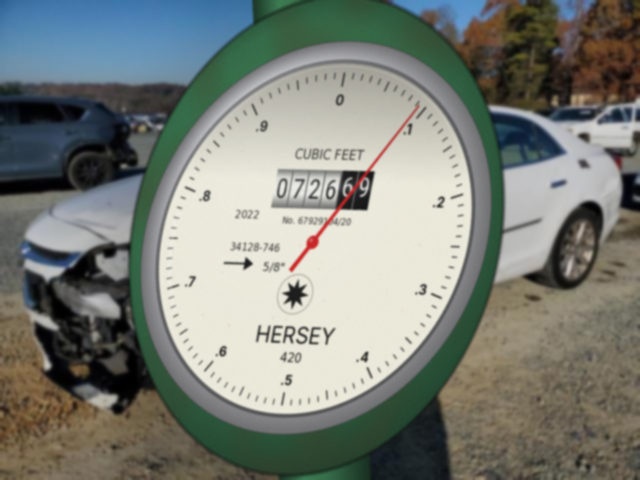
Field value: 72669.09 ft³
